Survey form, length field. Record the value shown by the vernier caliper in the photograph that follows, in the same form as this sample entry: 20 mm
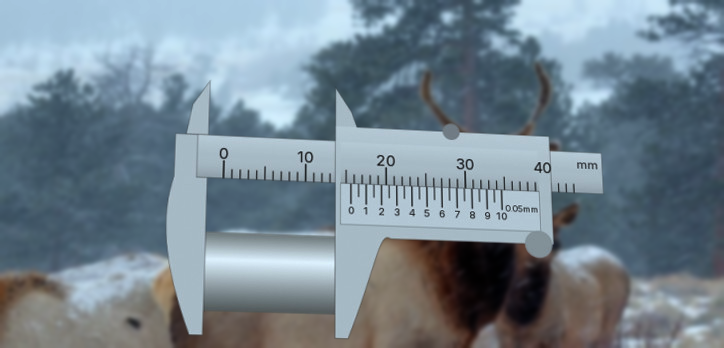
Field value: 15.6 mm
